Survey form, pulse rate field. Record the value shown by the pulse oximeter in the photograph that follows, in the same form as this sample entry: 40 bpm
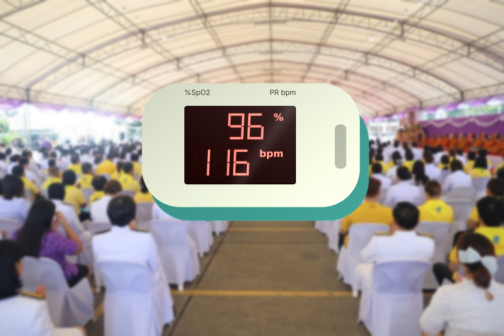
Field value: 116 bpm
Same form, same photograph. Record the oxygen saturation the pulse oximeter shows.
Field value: 96 %
